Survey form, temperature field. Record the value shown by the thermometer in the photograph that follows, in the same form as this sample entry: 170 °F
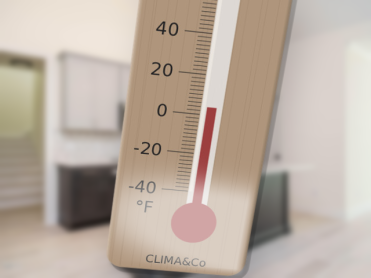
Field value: 4 °F
